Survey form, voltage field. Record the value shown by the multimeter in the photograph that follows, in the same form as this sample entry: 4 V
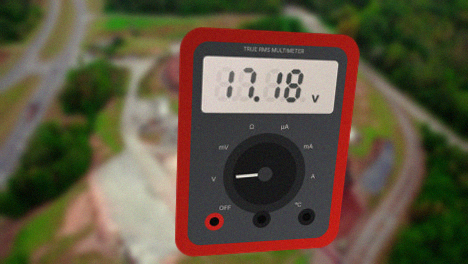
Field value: 17.18 V
